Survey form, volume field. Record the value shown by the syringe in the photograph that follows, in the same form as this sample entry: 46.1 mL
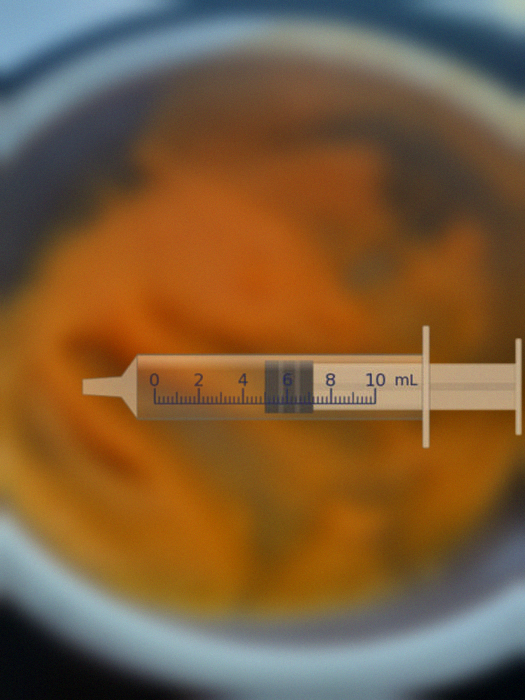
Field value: 5 mL
